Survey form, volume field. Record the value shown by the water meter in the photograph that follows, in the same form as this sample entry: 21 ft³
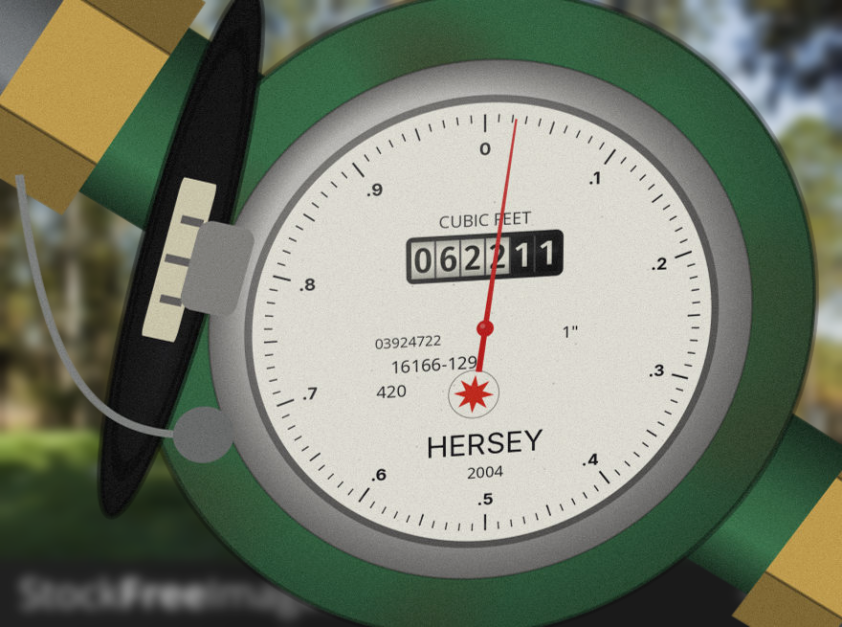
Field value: 62211.02 ft³
